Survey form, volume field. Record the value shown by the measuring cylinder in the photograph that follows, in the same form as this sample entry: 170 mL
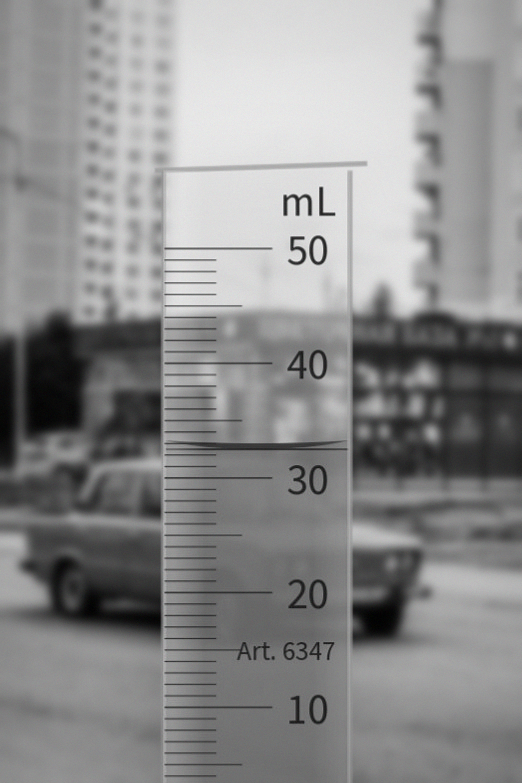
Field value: 32.5 mL
